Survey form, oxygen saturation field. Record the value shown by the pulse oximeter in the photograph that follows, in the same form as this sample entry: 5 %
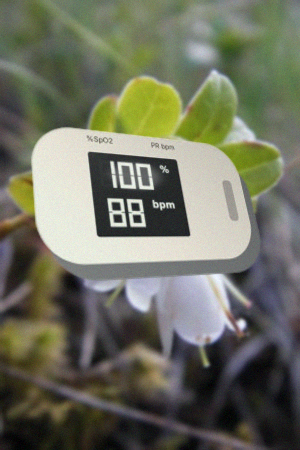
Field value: 100 %
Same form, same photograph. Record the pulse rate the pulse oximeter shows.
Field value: 88 bpm
